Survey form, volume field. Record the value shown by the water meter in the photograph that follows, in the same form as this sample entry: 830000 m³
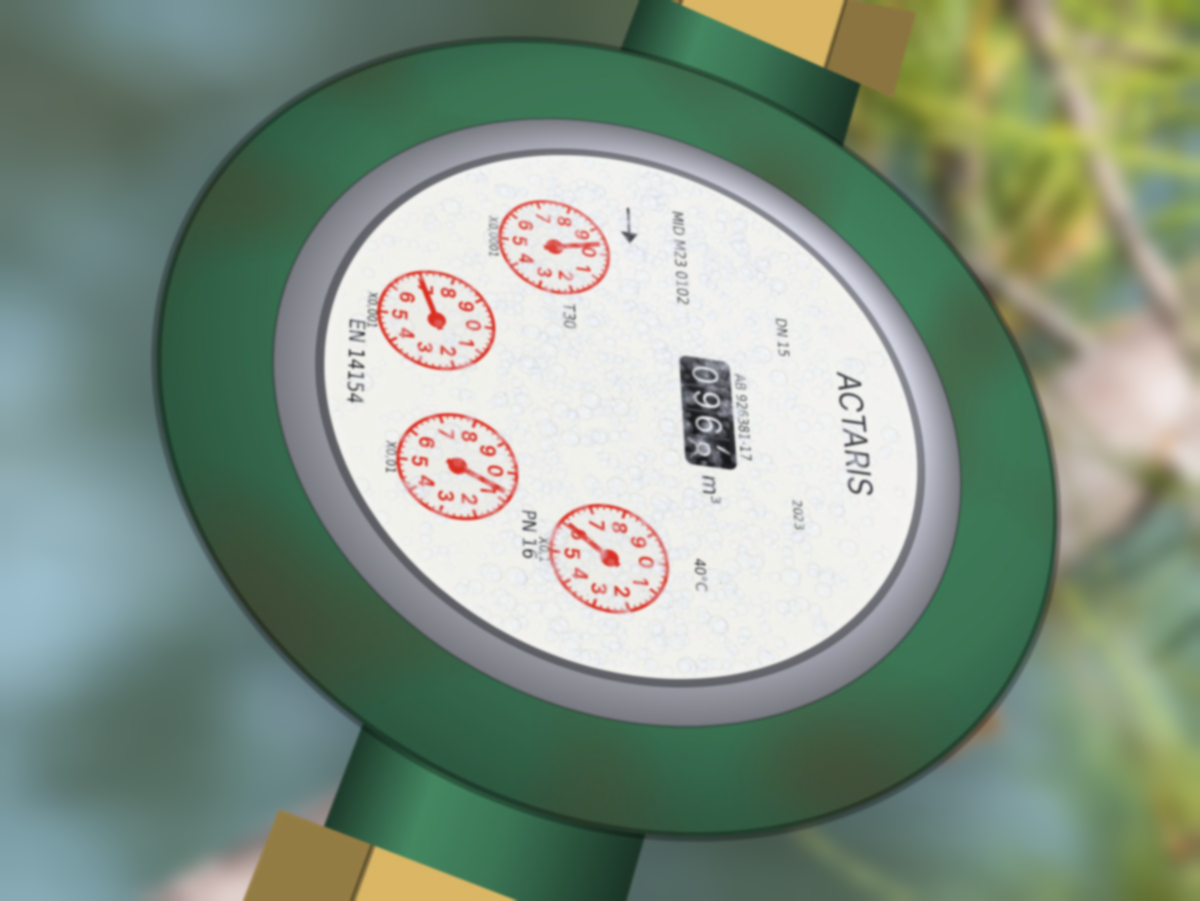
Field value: 967.6069 m³
